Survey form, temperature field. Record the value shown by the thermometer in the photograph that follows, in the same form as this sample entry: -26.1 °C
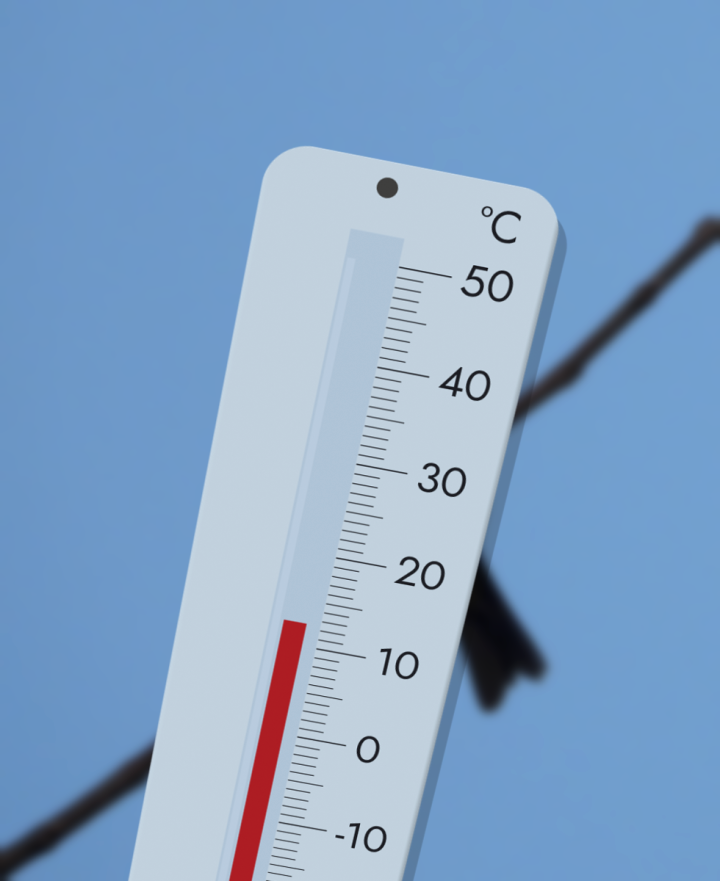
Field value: 12.5 °C
